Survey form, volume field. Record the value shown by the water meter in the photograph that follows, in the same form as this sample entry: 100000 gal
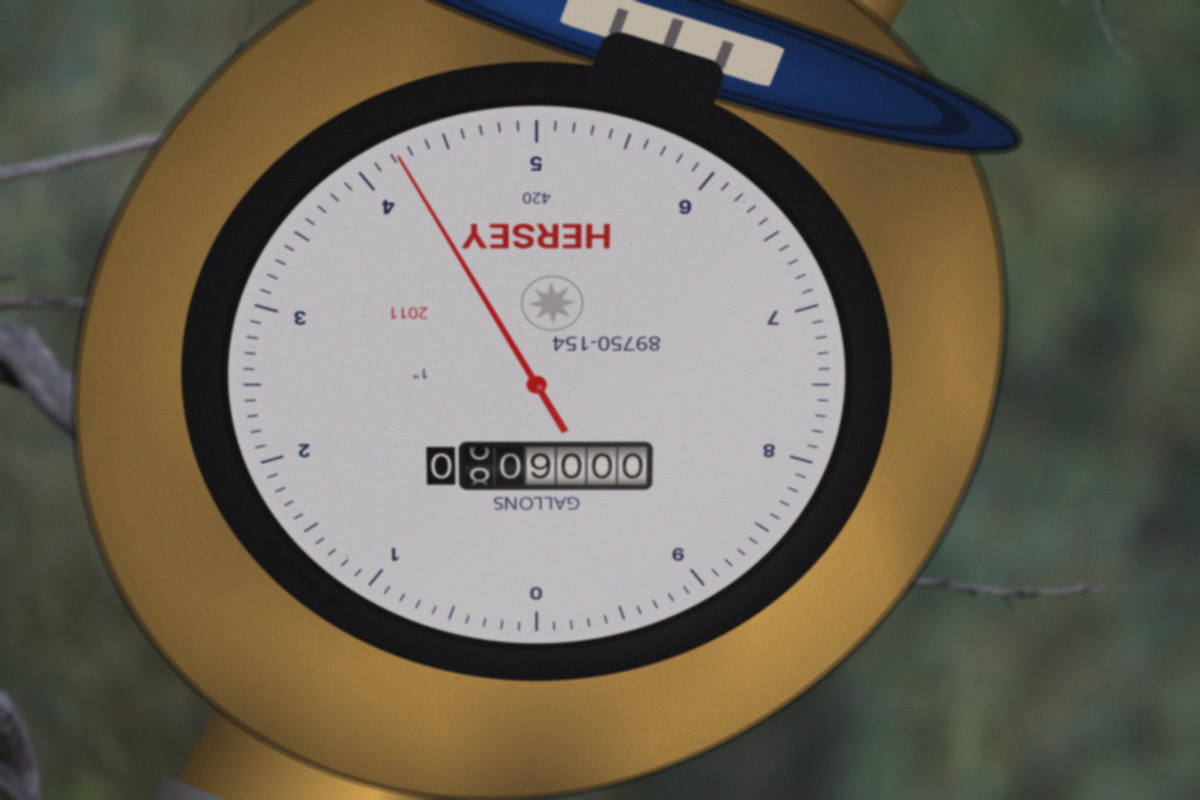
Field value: 6084.2 gal
